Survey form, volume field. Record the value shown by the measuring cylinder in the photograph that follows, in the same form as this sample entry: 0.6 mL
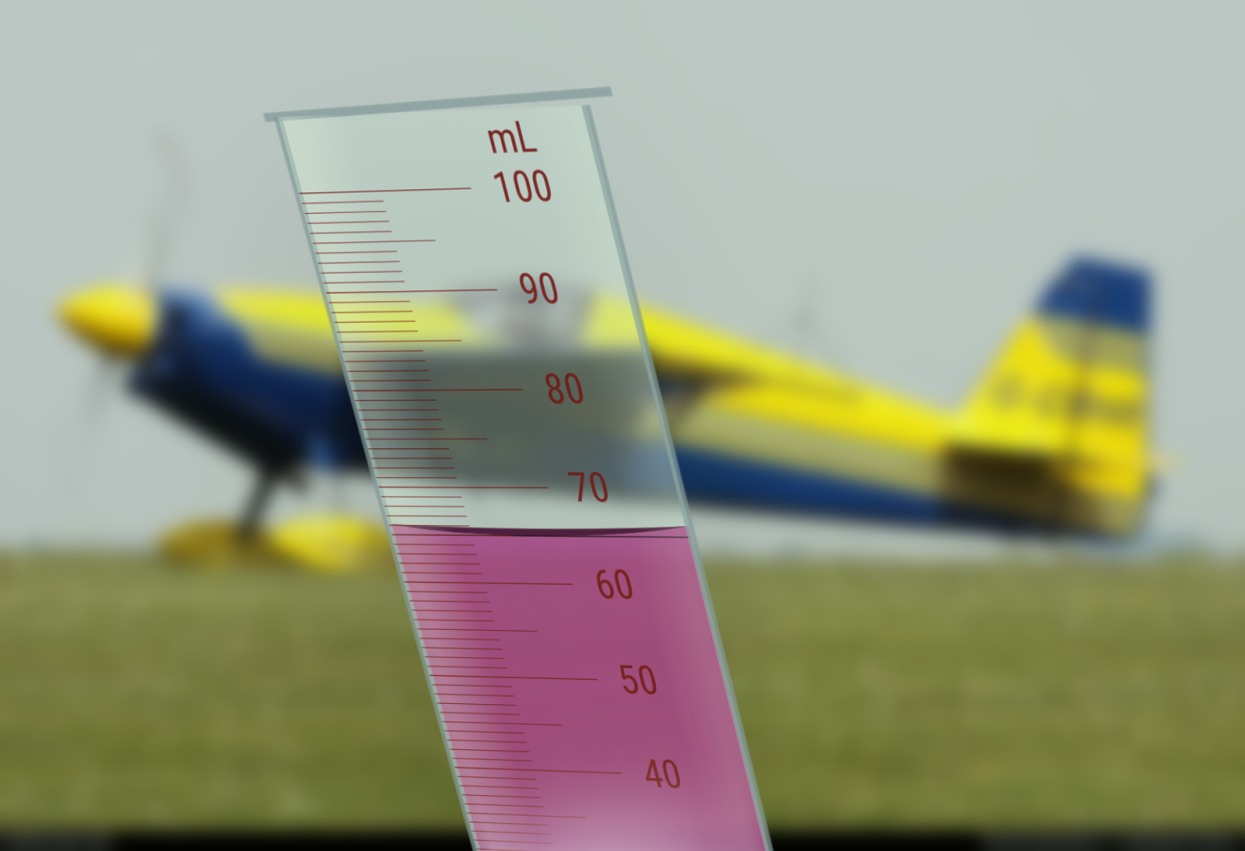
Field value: 65 mL
